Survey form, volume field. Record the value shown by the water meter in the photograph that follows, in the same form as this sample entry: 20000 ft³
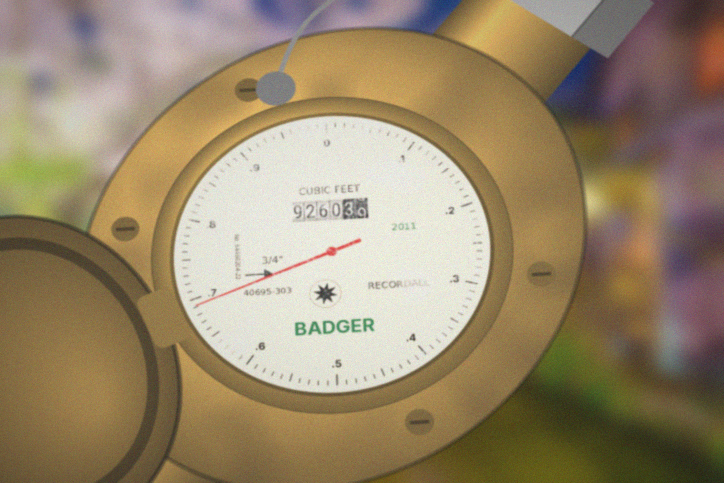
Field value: 926038.69 ft³
